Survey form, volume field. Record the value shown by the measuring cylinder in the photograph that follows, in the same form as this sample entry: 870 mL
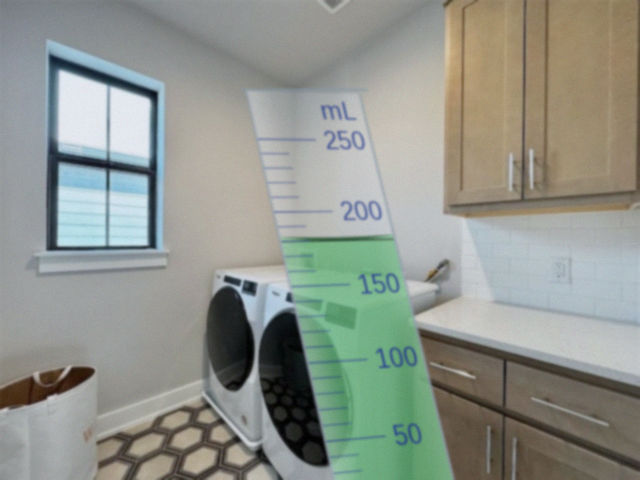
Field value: 180 mL
